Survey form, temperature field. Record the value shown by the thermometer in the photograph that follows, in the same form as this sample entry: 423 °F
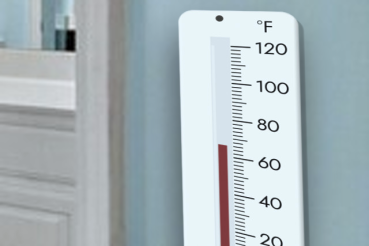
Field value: 66 °F
